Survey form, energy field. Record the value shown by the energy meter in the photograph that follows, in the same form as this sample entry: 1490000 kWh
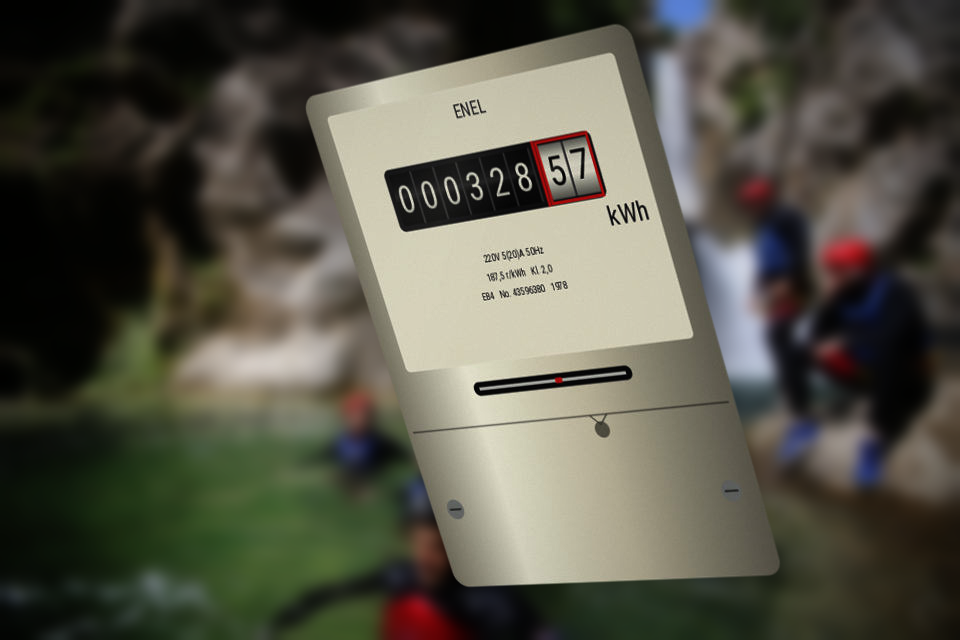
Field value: 328.57 kWh
